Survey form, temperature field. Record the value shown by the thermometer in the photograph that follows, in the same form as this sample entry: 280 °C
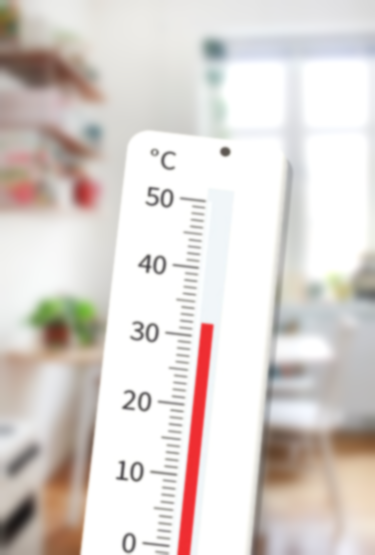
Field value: 32 °C
